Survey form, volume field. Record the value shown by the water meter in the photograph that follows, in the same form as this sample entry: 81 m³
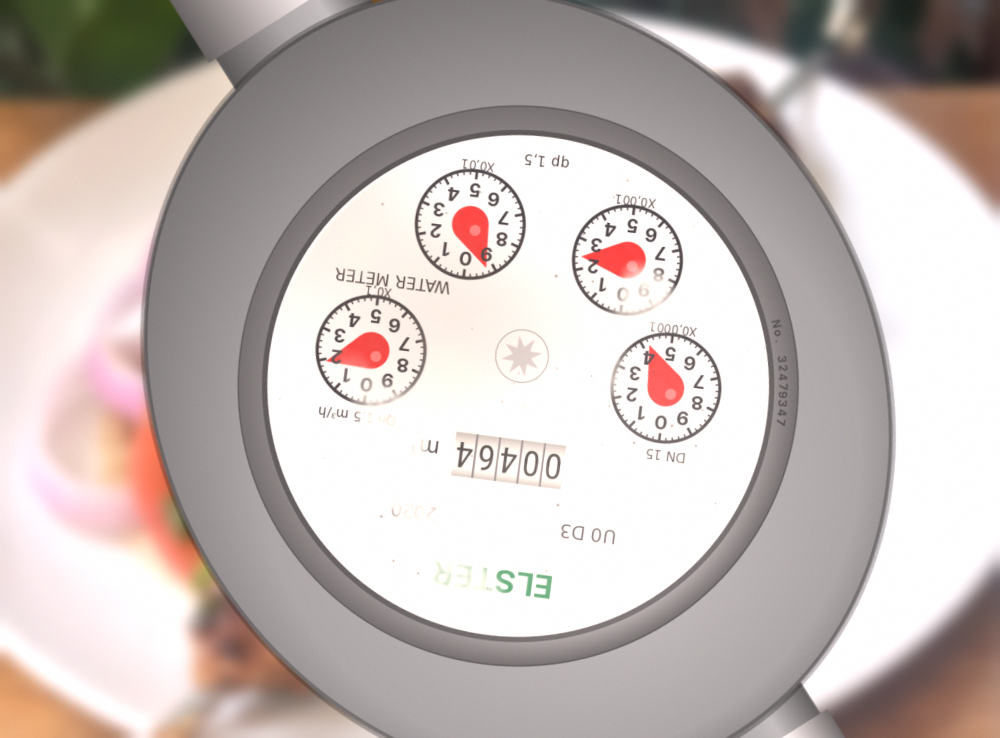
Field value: 464.1924 m³
